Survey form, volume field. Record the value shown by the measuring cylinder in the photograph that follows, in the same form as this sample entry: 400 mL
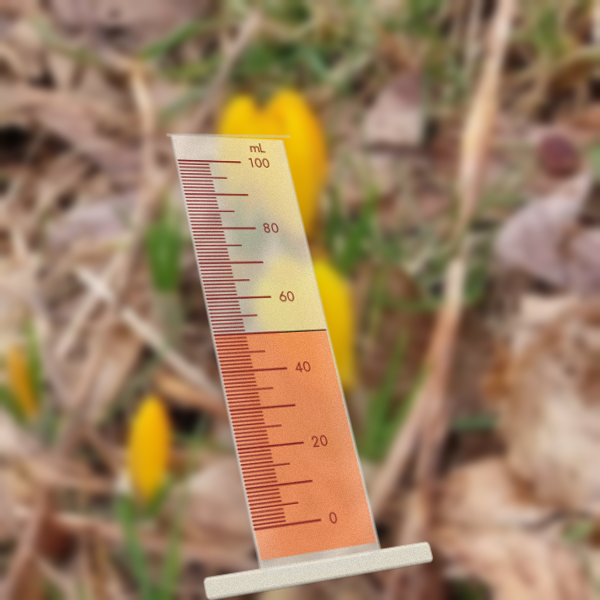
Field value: 50 mL
